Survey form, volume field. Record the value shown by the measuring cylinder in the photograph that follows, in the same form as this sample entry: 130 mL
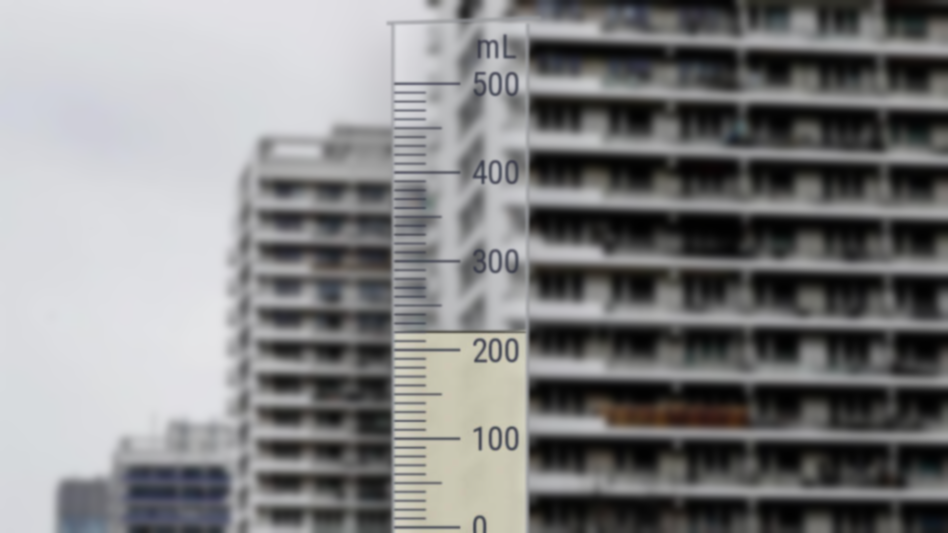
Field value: 220 mL
